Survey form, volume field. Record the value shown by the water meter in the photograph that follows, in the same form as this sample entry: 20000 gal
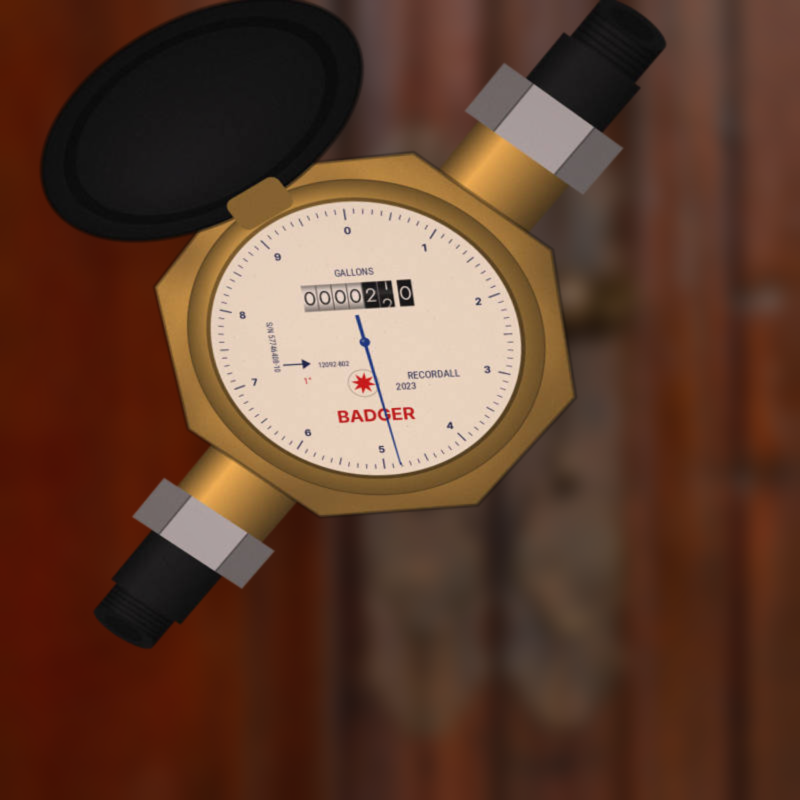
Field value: 214.8 gal
